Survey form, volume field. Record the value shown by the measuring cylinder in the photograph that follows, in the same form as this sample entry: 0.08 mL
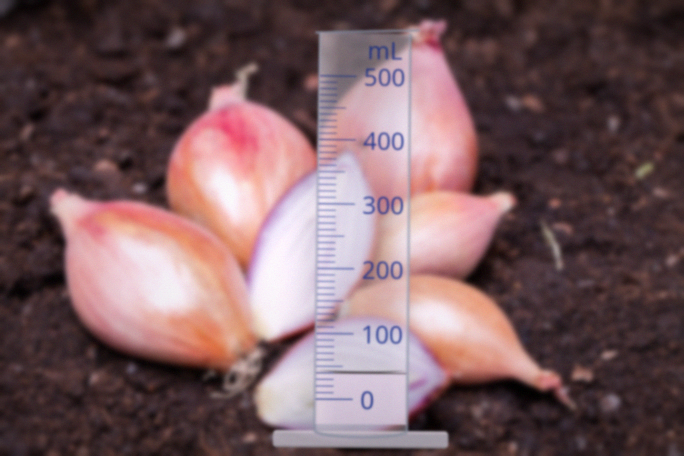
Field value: 40 mL
